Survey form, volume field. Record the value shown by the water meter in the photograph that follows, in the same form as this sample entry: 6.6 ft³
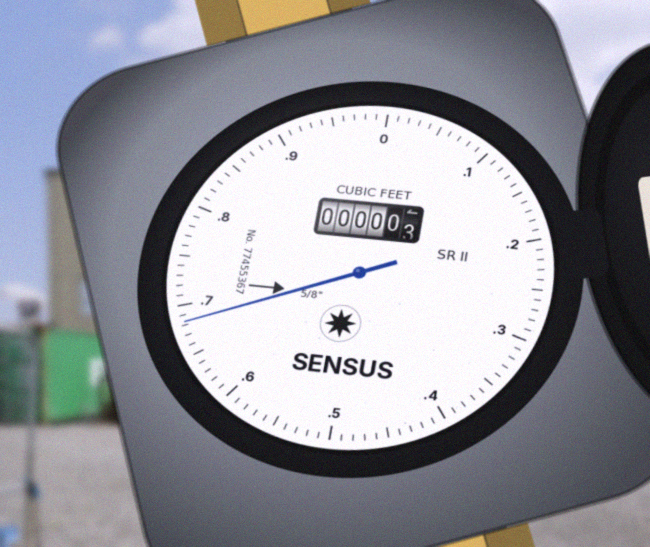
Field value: 2.68 ft³
